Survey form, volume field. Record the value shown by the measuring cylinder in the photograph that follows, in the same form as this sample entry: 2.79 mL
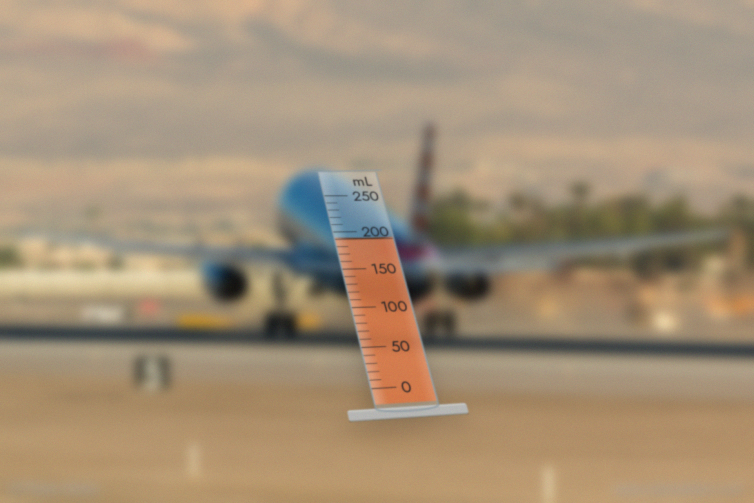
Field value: 190 mL
